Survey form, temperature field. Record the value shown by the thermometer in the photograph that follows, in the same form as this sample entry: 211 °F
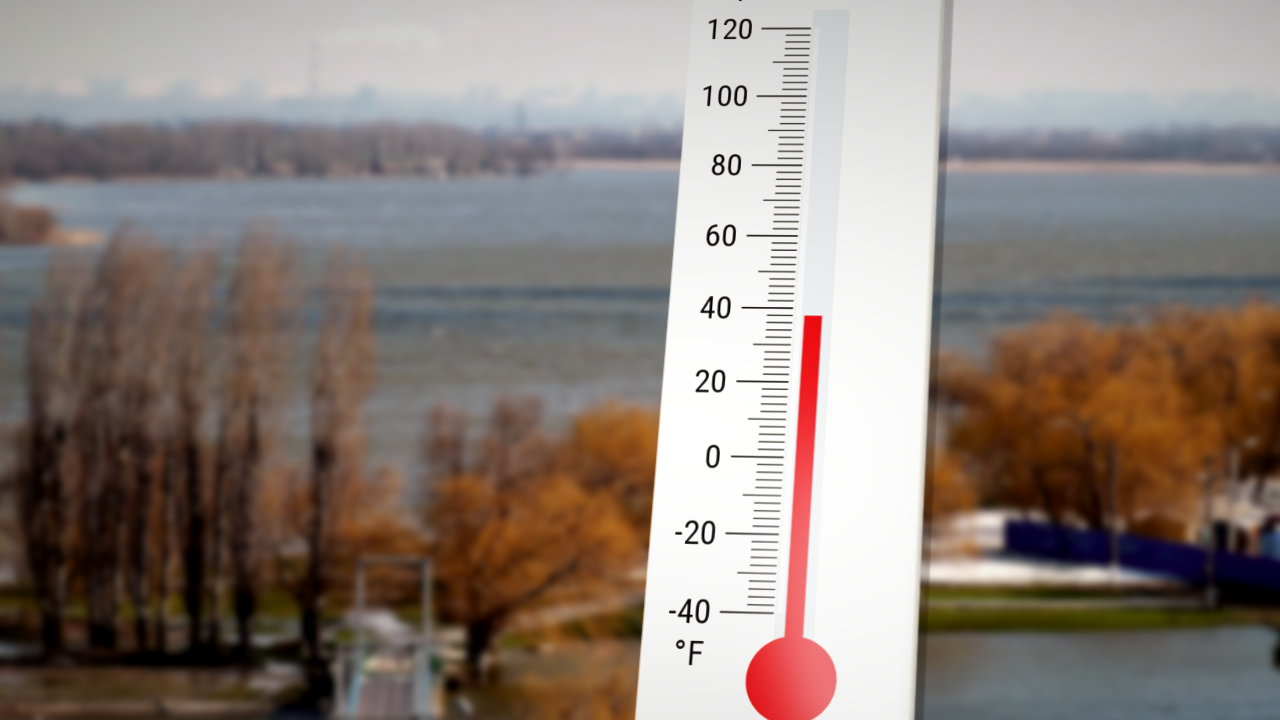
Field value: 38 °F
